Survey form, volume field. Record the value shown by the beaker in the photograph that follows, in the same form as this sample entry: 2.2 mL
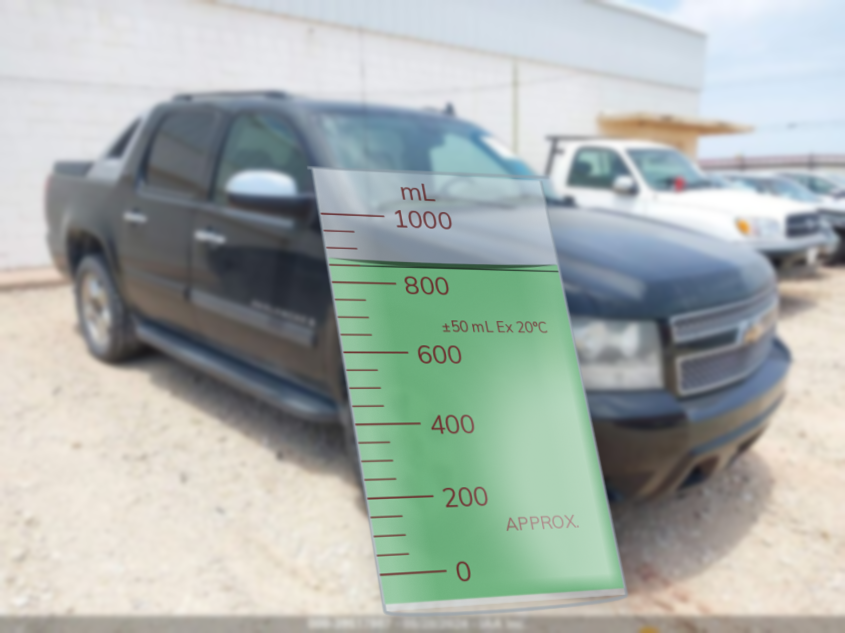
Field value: 850 mL
